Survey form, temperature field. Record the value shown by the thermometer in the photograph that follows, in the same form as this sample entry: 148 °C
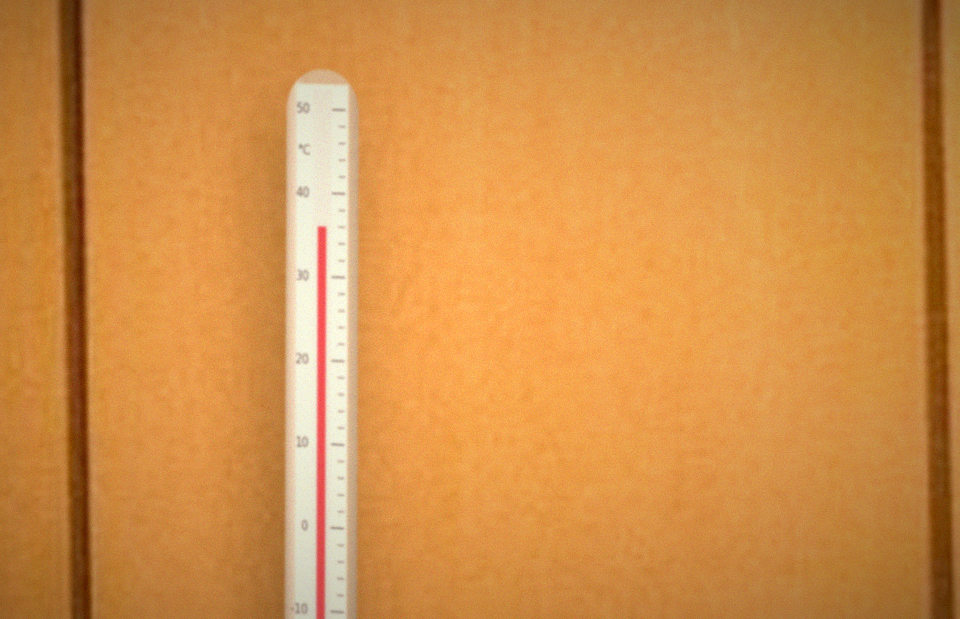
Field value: 36 °C
